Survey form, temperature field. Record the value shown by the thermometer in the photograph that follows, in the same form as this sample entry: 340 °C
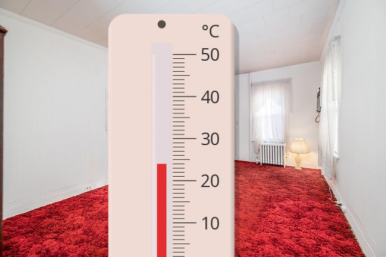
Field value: 24 °C
